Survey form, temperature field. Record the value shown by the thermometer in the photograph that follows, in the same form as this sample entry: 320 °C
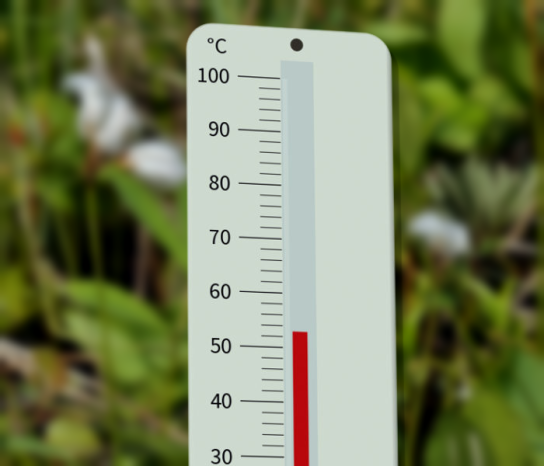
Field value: 53 °C
